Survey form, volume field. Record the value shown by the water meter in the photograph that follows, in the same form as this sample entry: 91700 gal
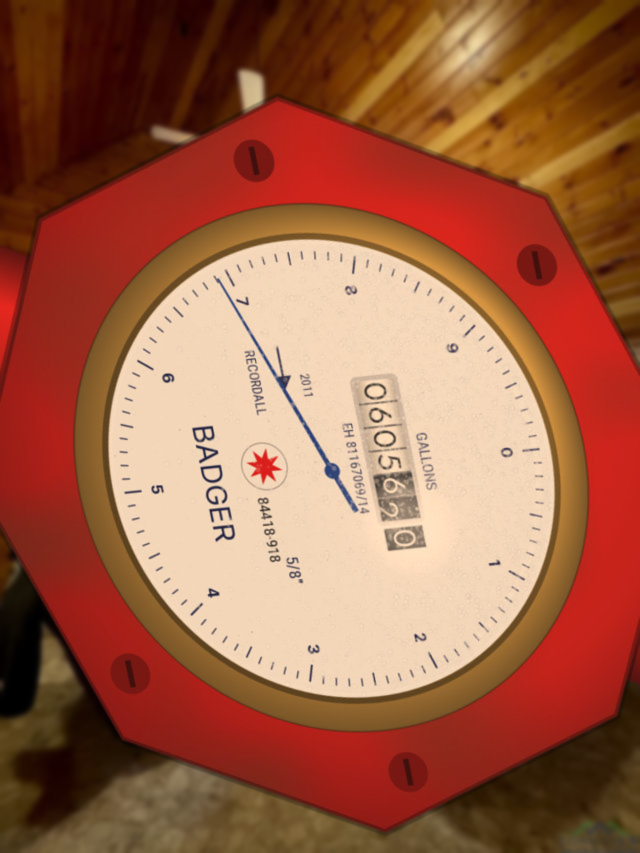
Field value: 605616.9 gal
